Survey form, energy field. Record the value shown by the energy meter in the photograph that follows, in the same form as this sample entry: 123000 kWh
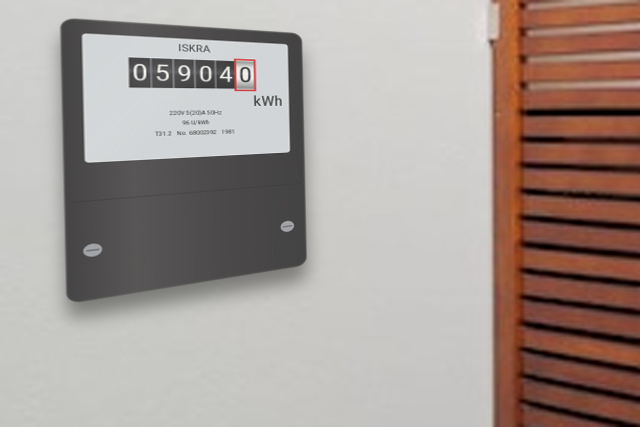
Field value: 5904.0 kWh
